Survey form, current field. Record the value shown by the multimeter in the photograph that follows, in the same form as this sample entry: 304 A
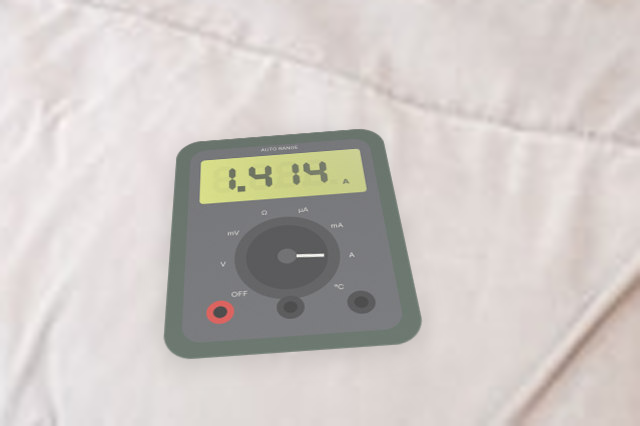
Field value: 1.414 A
